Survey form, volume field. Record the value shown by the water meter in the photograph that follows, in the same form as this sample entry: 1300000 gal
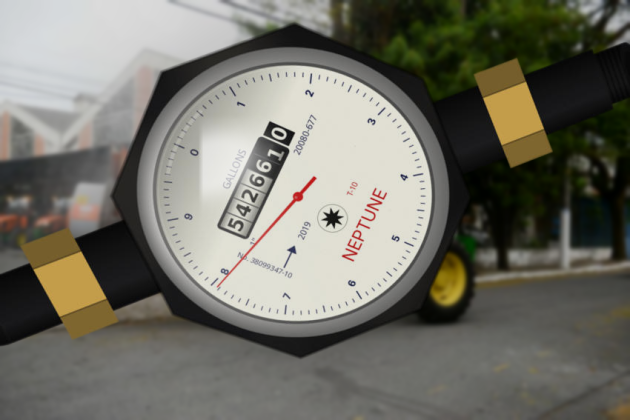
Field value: 5426607.9 gal
